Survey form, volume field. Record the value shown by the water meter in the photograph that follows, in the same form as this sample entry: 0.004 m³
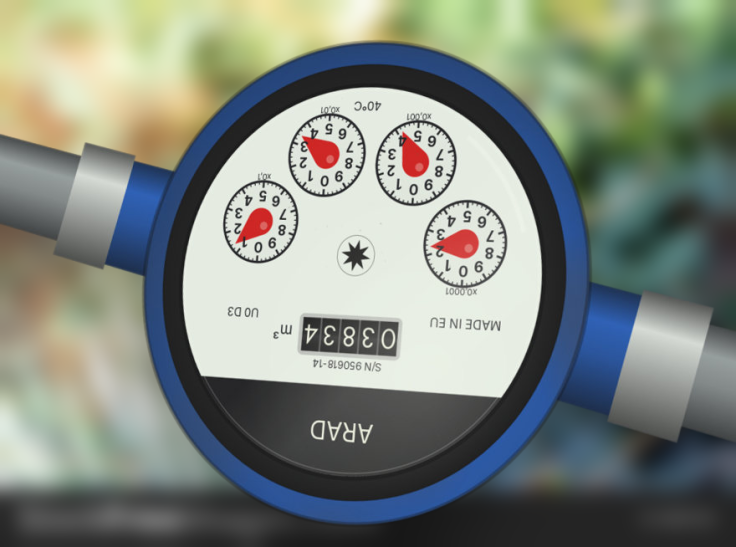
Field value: 3834.1342 m³
